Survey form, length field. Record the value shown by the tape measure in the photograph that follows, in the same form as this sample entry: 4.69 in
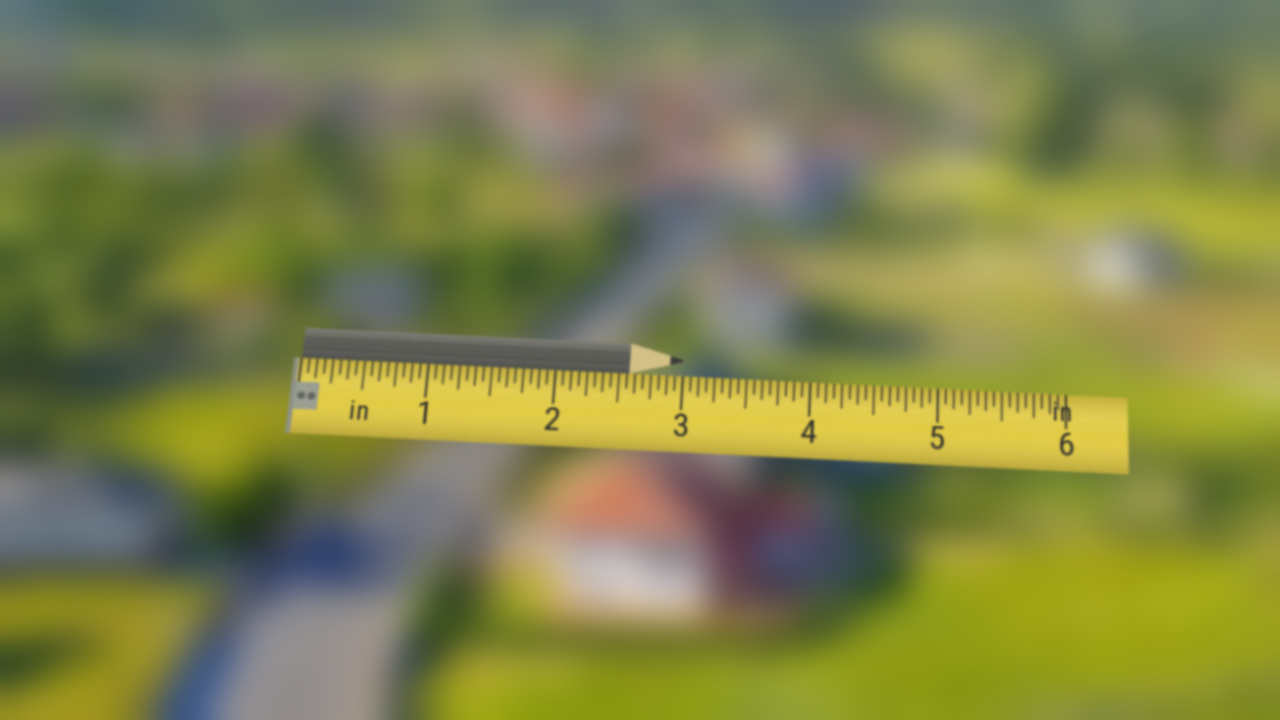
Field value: 3 in
